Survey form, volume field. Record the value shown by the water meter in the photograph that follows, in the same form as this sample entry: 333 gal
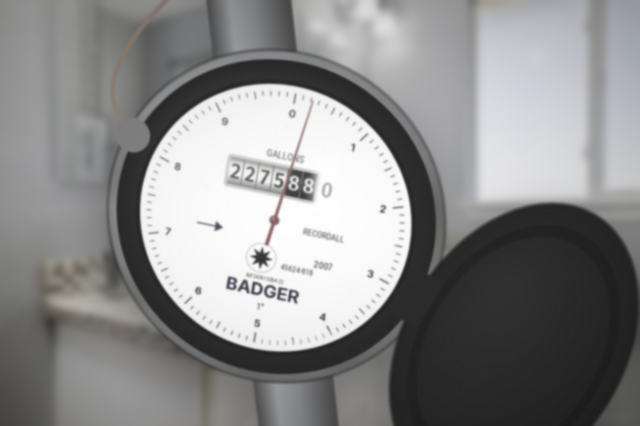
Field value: 2275880.2 gal
